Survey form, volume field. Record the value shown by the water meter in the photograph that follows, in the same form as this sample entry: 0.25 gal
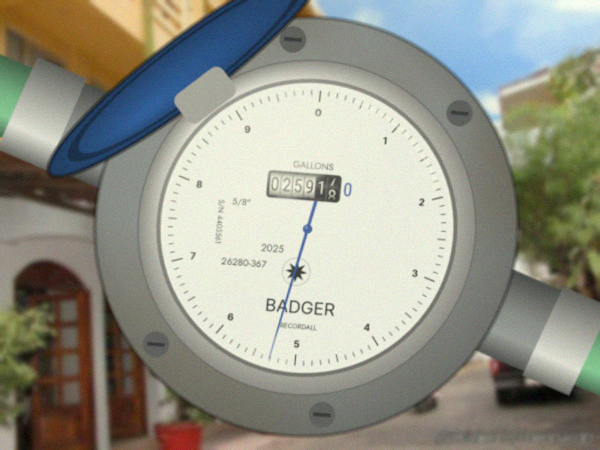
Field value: 259175.3 gal
